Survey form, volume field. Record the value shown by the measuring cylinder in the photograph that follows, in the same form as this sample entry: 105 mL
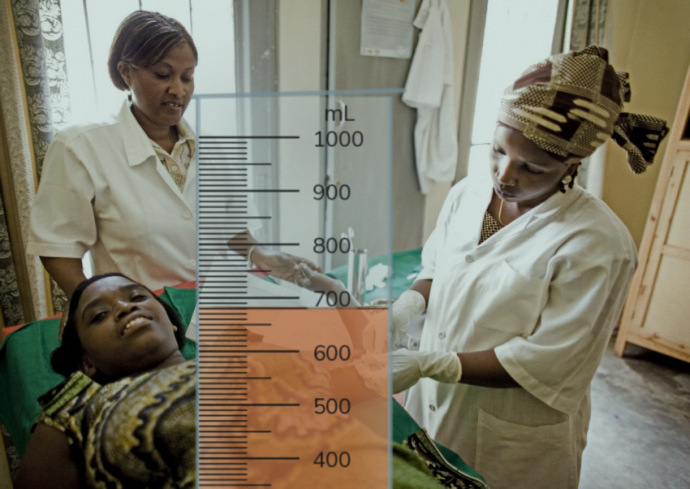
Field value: 680 mL
